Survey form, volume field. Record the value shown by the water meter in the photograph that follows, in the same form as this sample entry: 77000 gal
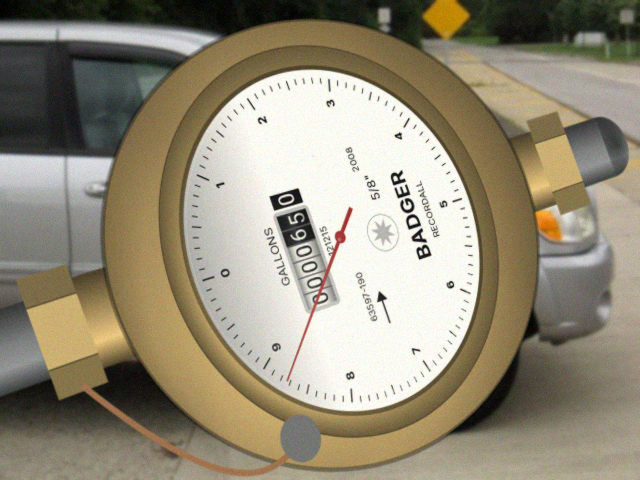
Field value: 648.7 gal
